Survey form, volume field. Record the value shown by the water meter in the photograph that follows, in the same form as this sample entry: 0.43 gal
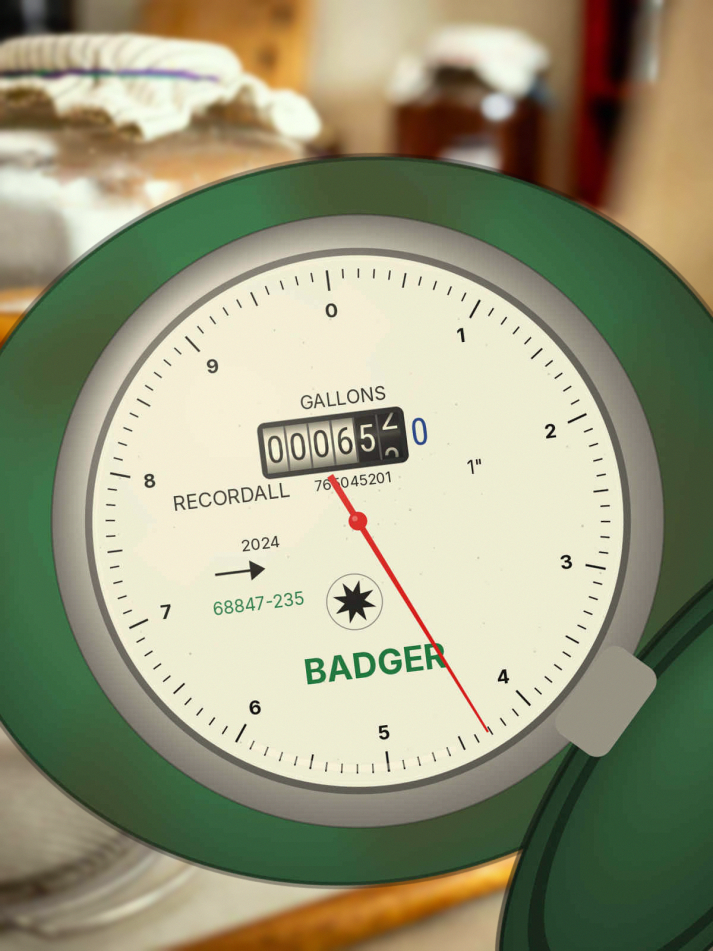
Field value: 6524.3 gal
